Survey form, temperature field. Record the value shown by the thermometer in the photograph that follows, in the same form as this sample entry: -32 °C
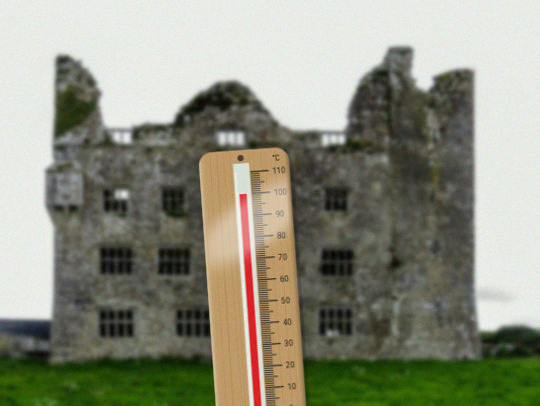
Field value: 100 °C
